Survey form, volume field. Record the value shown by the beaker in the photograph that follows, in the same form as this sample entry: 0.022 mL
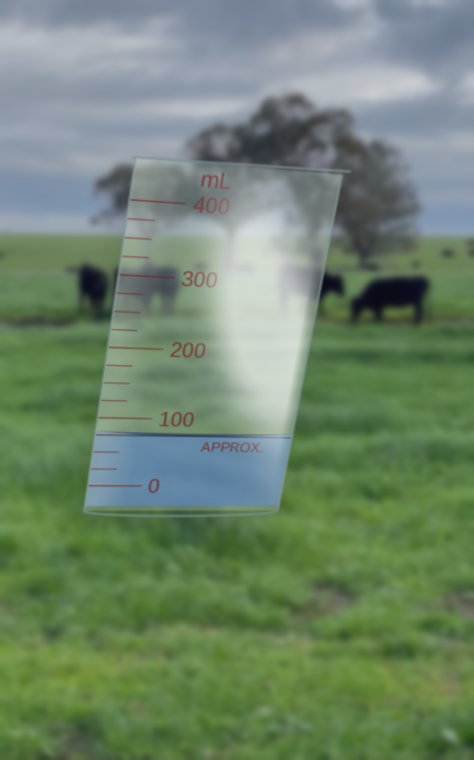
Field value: 75 mL
